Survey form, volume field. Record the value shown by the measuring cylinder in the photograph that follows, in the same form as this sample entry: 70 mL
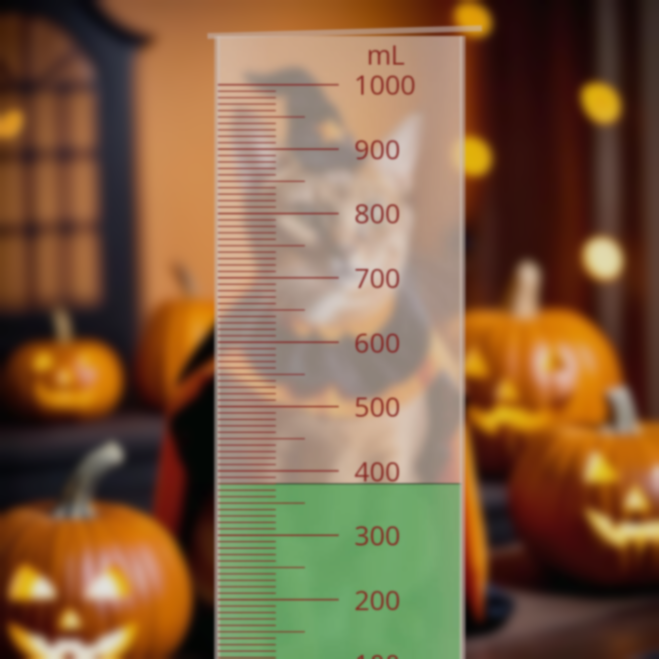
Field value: 380 mL
